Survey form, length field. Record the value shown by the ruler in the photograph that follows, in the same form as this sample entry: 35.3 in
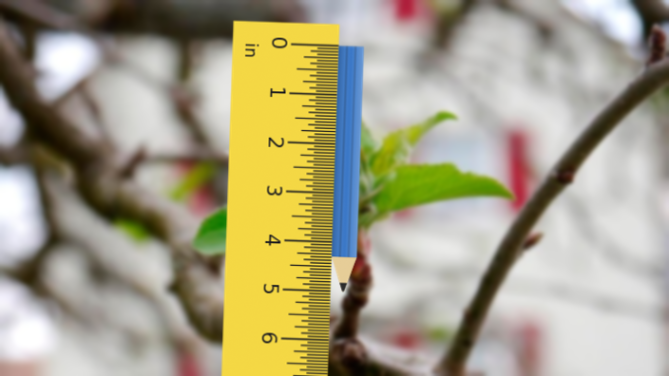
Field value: 5 in
